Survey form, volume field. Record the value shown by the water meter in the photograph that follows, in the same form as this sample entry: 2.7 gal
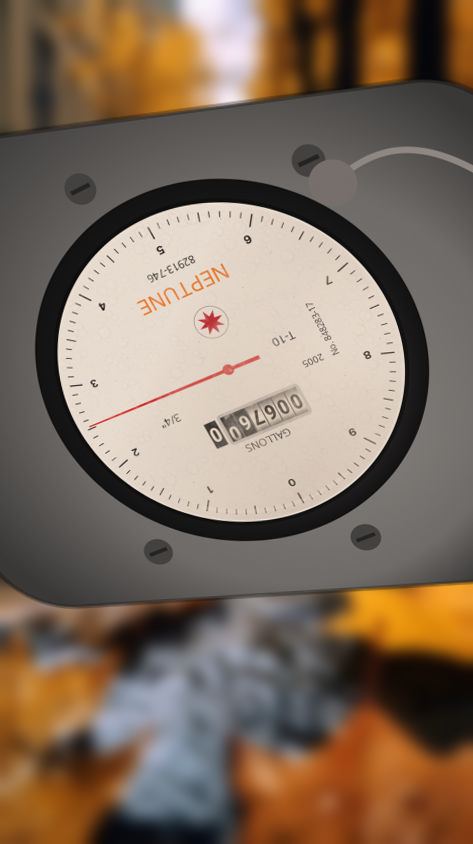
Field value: 67602.5 gal
